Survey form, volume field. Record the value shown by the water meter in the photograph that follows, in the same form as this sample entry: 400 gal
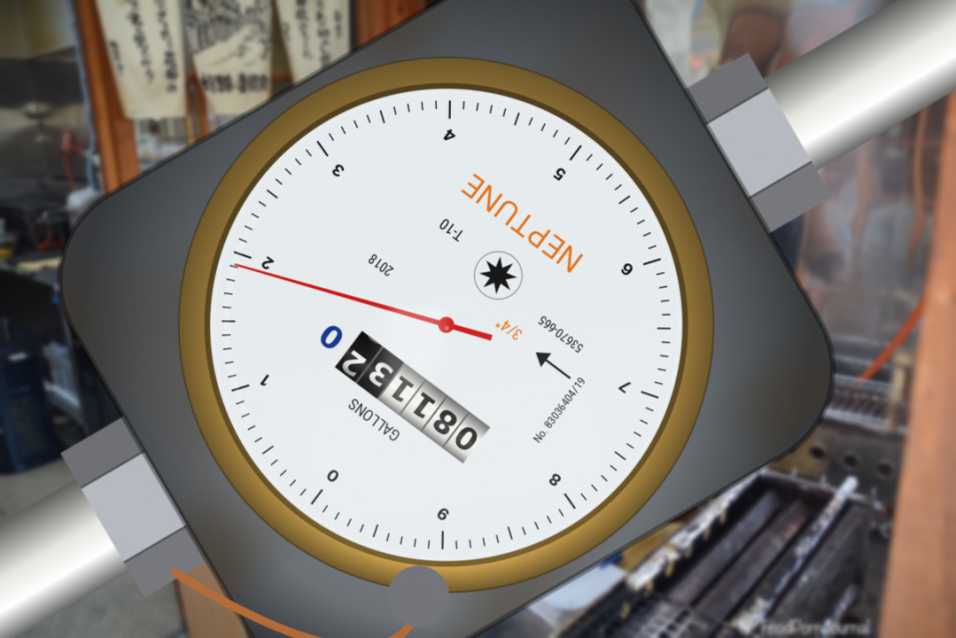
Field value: 811321.9 gal
